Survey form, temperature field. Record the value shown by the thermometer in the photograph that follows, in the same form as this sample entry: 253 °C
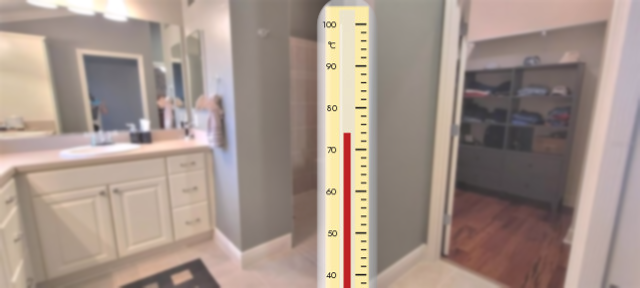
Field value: 74 °C
